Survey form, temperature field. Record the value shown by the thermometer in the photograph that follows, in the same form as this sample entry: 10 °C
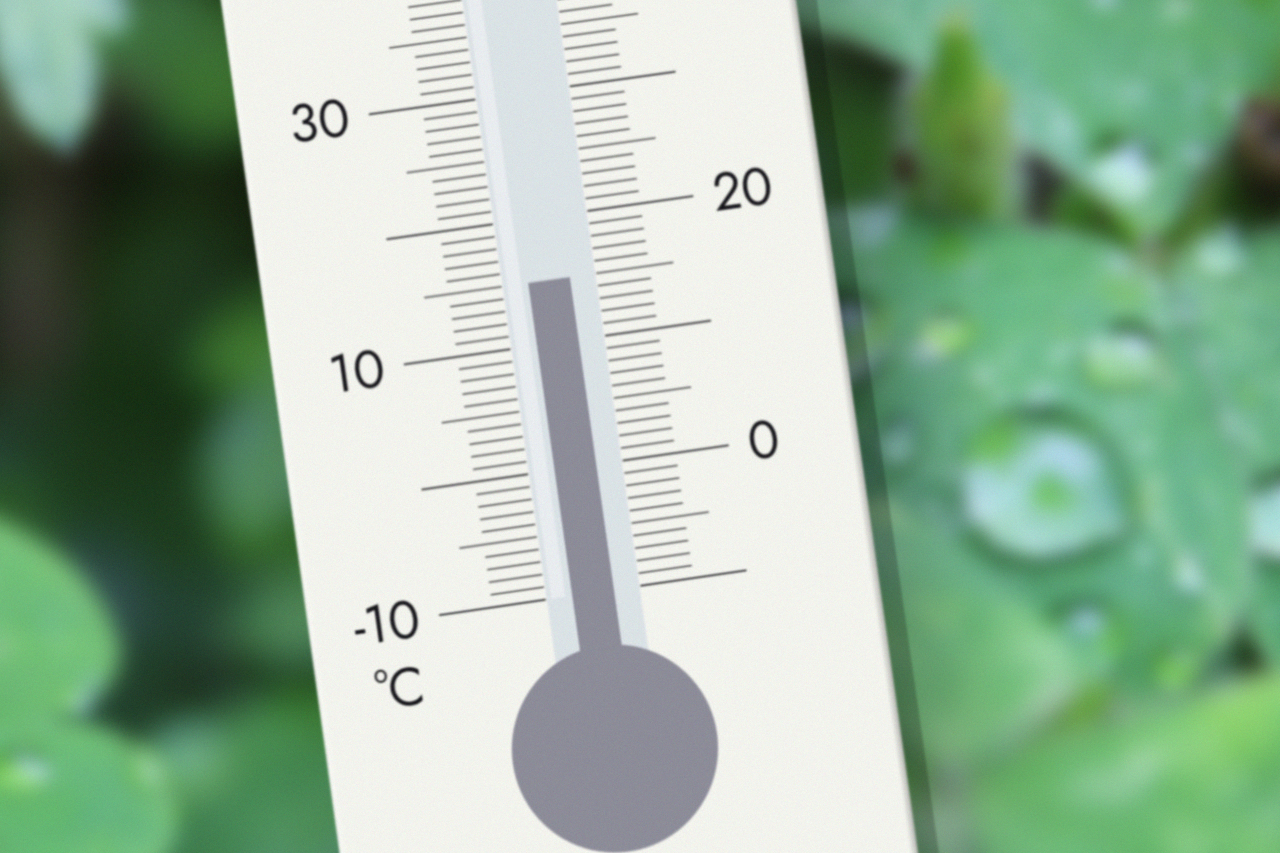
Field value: 15 °C
